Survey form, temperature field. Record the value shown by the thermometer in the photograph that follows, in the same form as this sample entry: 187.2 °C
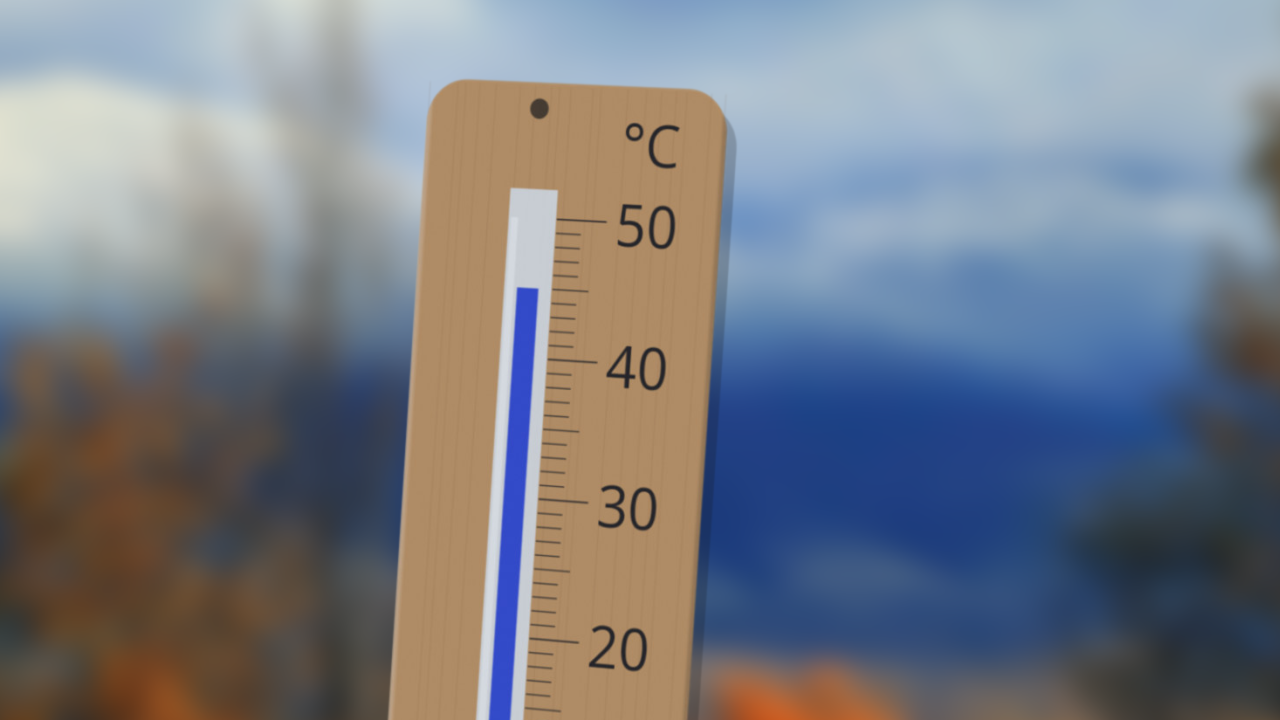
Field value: 45 °C
